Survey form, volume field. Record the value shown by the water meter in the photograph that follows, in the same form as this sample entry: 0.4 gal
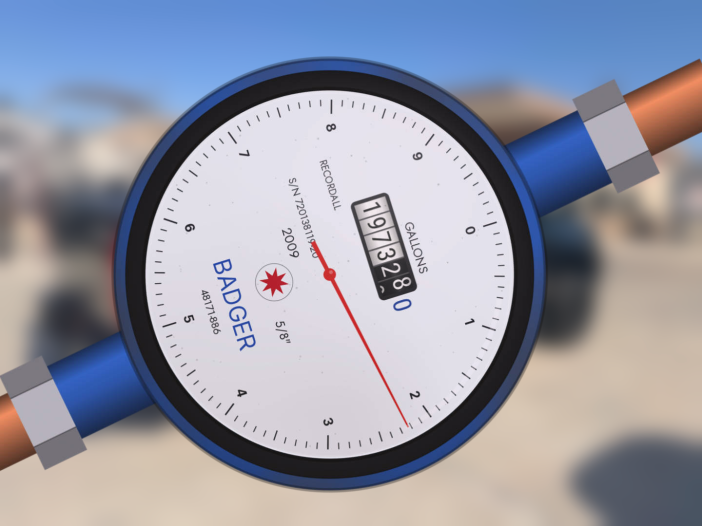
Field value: 1973282.2 gal
